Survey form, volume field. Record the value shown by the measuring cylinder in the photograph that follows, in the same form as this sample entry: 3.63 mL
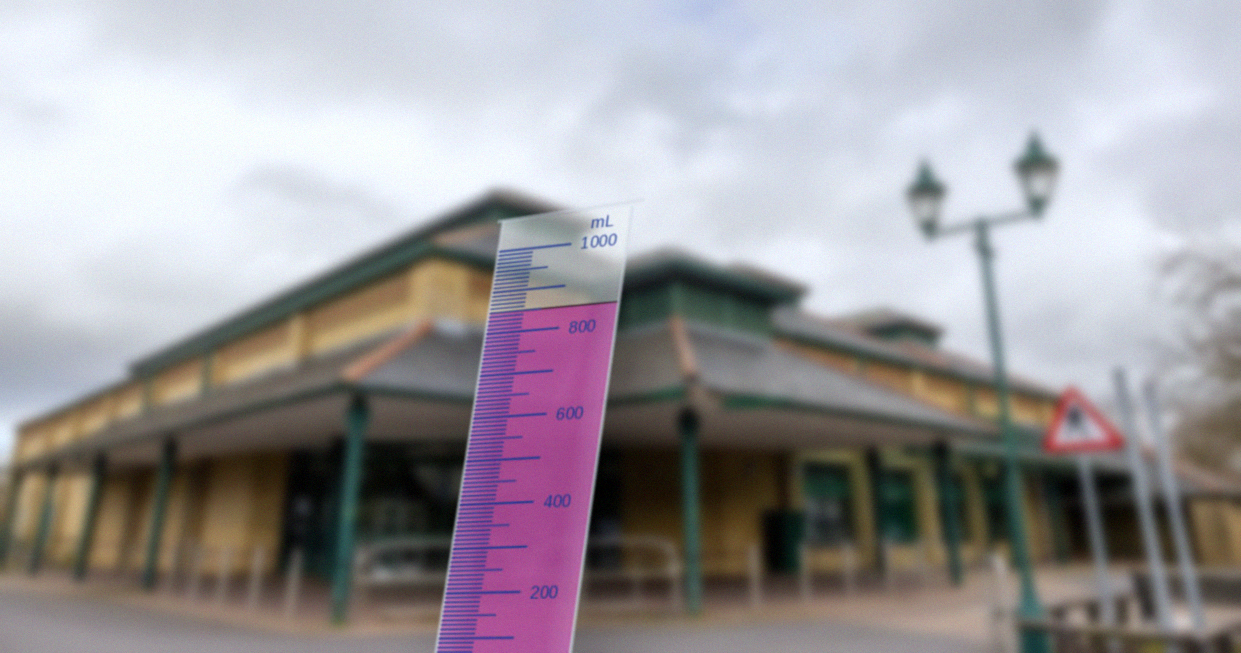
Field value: 850 mL
